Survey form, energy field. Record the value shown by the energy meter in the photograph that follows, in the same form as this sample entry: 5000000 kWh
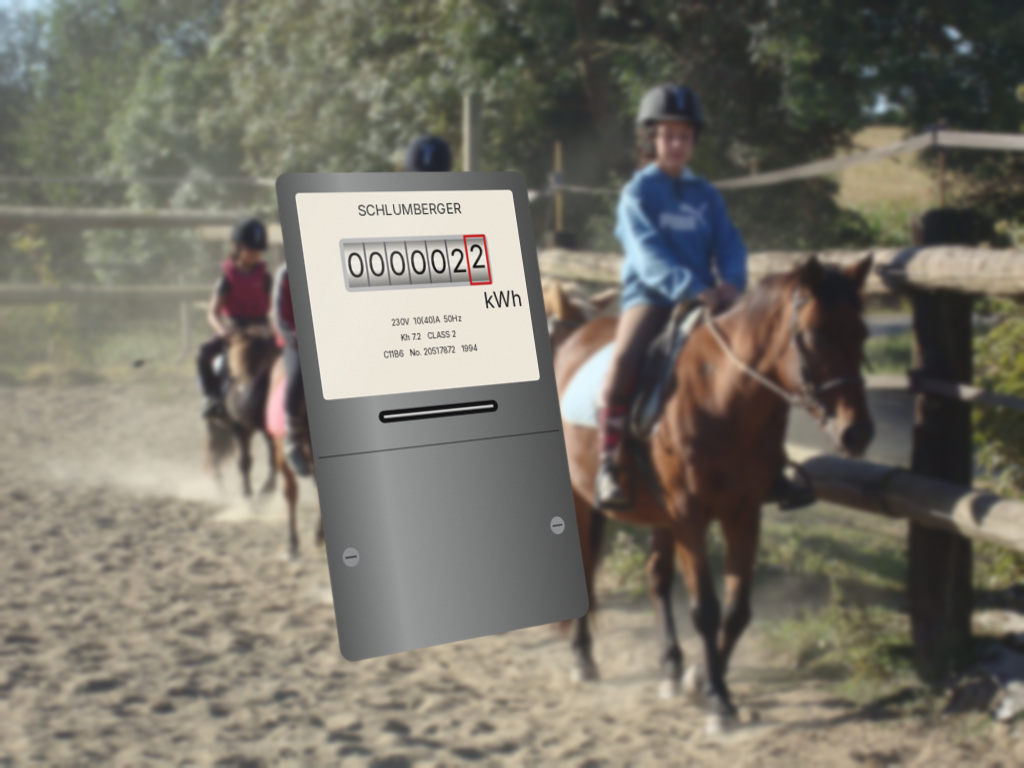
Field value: 2.2 kWh
